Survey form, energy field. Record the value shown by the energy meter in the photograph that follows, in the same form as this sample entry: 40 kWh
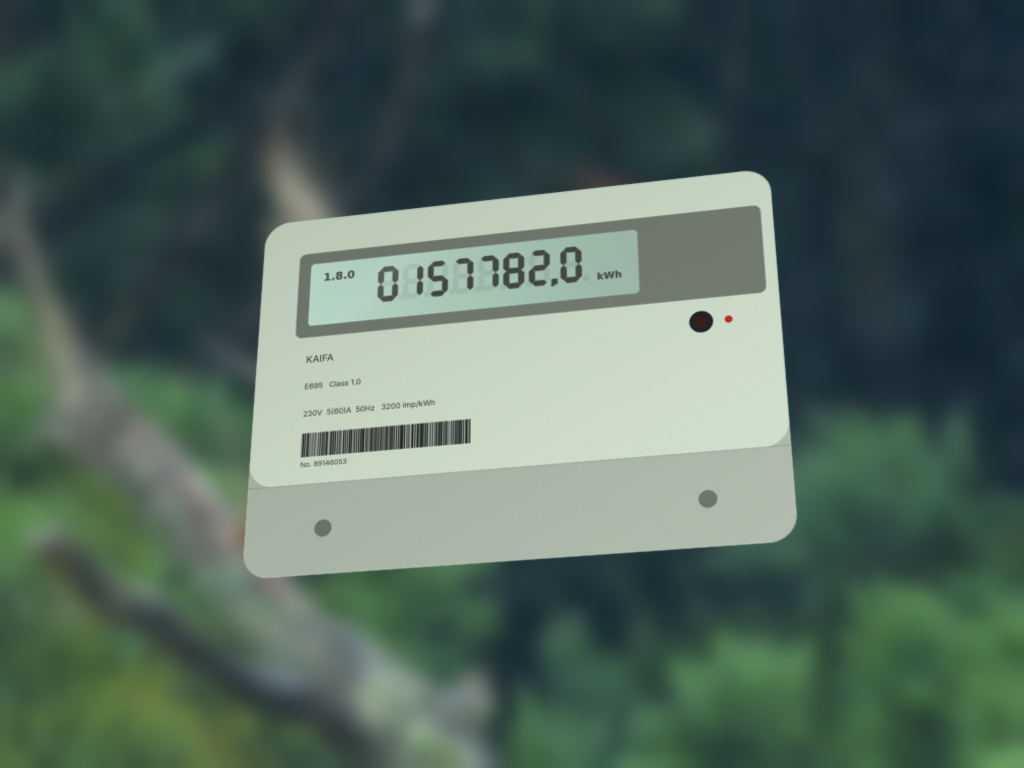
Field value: 157782.0 kWh
